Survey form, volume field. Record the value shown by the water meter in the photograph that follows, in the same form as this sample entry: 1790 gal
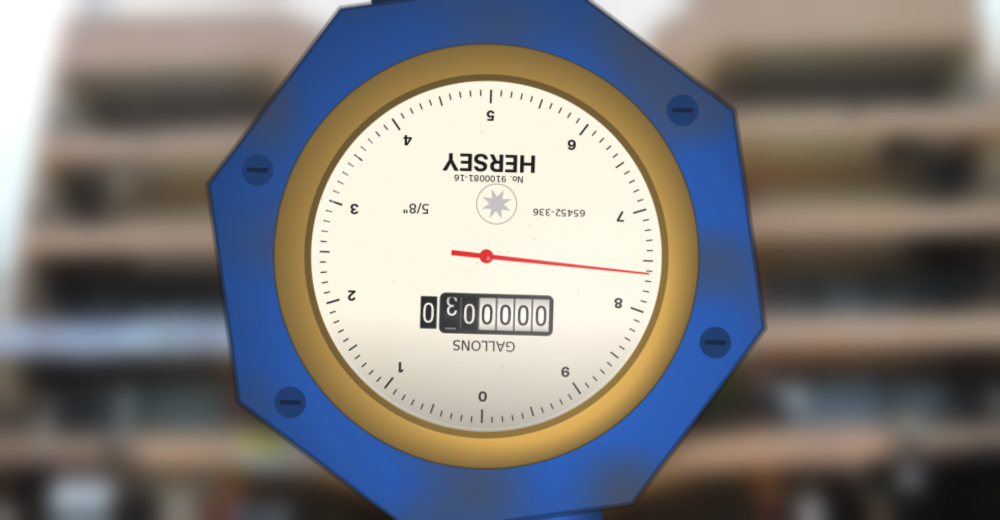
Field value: 27.6 gal
